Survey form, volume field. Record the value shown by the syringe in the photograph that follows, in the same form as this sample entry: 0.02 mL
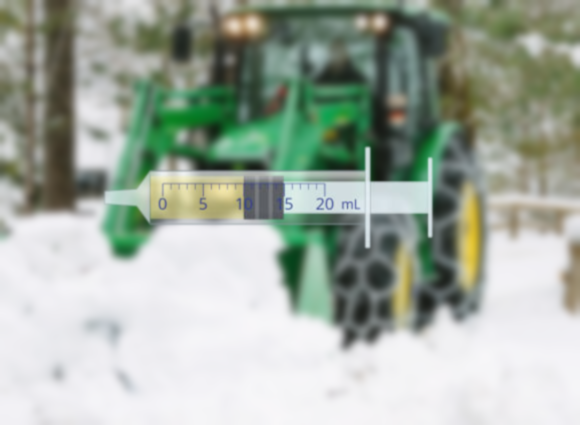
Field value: 10 mL
